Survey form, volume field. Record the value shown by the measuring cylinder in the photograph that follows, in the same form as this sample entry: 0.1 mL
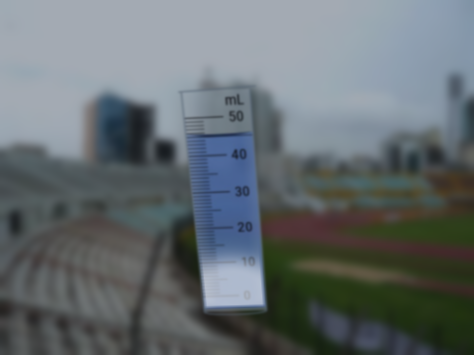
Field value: 45 mL
